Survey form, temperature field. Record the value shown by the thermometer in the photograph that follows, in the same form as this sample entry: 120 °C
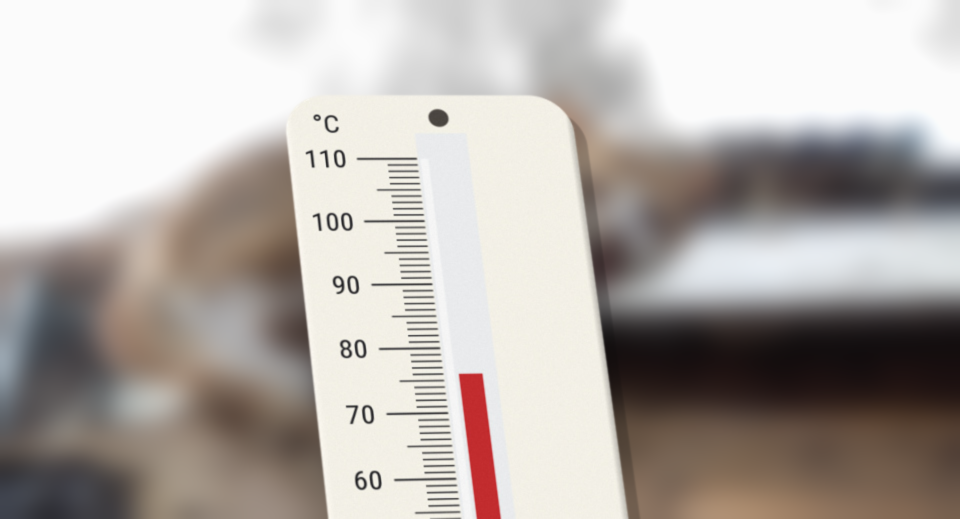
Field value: 76 °C
